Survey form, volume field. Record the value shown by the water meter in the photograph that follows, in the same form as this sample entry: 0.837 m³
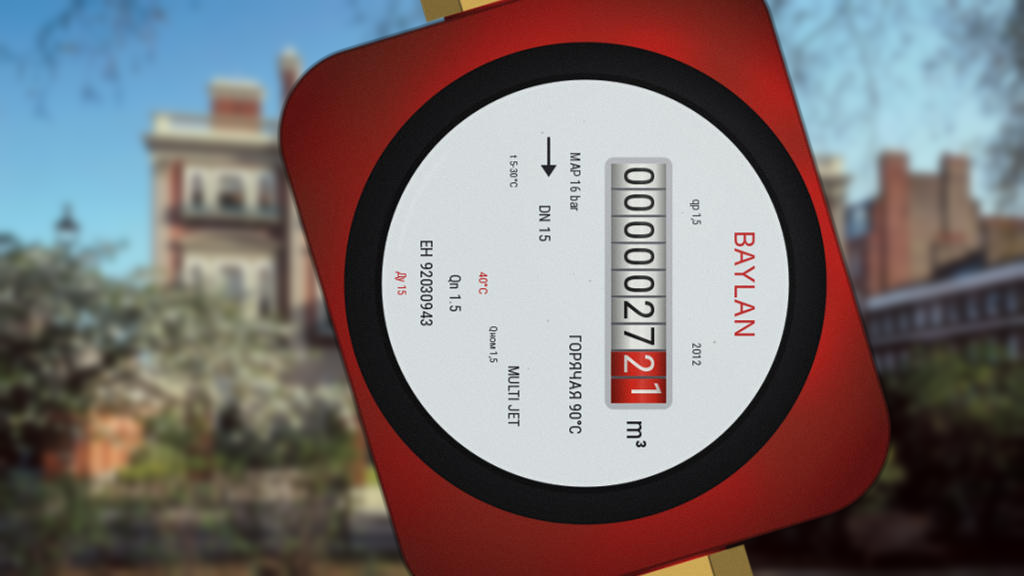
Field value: 27.21 m³
